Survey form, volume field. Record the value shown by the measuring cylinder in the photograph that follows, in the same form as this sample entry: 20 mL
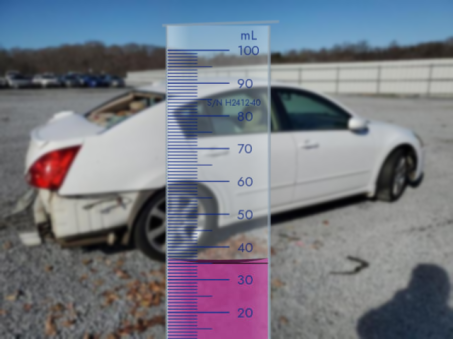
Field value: 35 mL
